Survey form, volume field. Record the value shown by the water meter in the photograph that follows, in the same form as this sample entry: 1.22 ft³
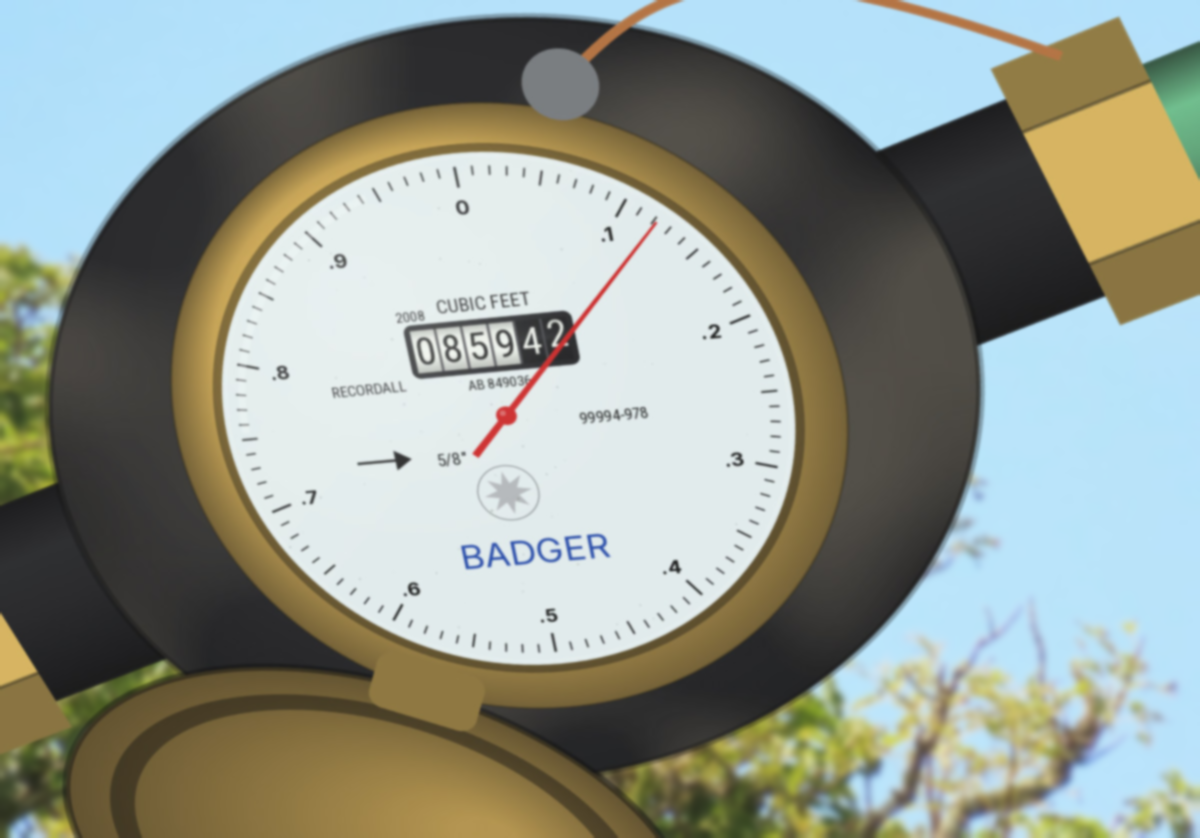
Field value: 85942.12 ft³
